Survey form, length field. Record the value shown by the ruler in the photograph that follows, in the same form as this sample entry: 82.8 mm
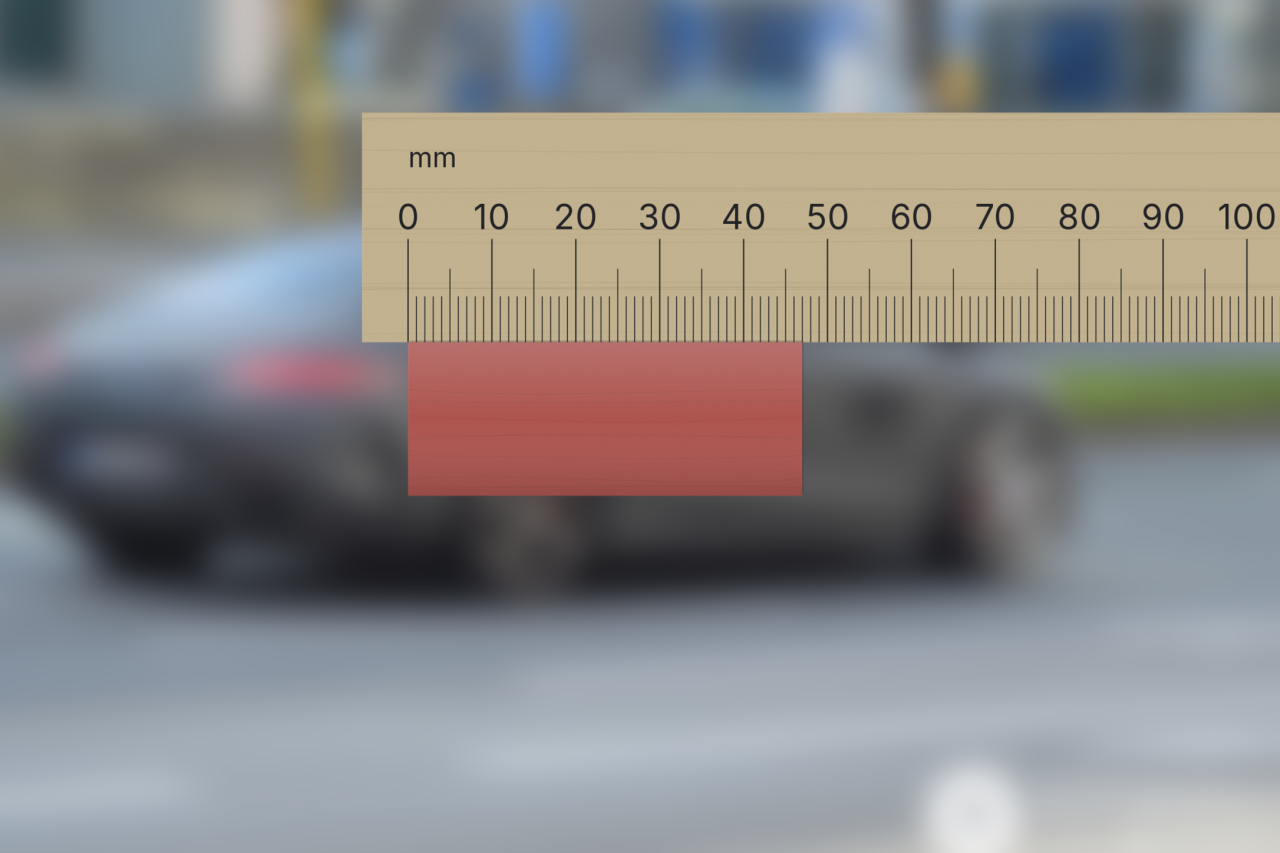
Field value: 47 mm
